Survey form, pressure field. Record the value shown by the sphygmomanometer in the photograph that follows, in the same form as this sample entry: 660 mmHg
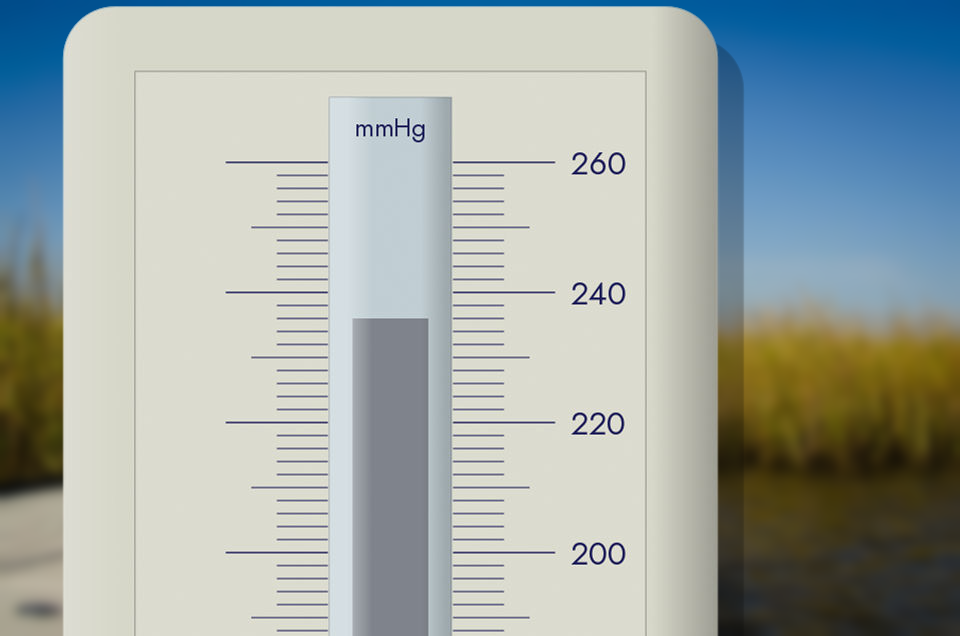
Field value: 236 mmHg
